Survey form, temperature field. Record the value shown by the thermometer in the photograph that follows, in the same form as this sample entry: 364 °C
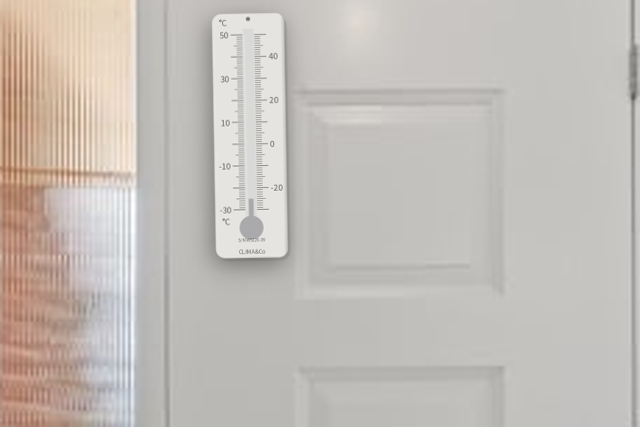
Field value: -25 °C
